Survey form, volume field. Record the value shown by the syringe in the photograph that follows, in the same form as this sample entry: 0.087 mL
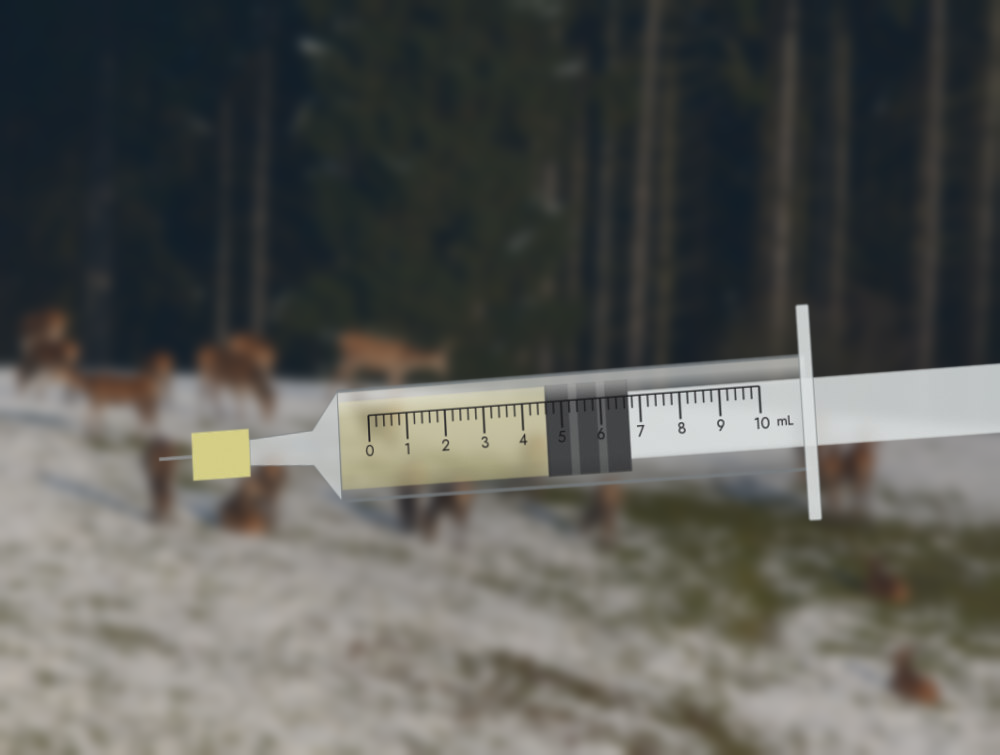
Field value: 4.6 mL
